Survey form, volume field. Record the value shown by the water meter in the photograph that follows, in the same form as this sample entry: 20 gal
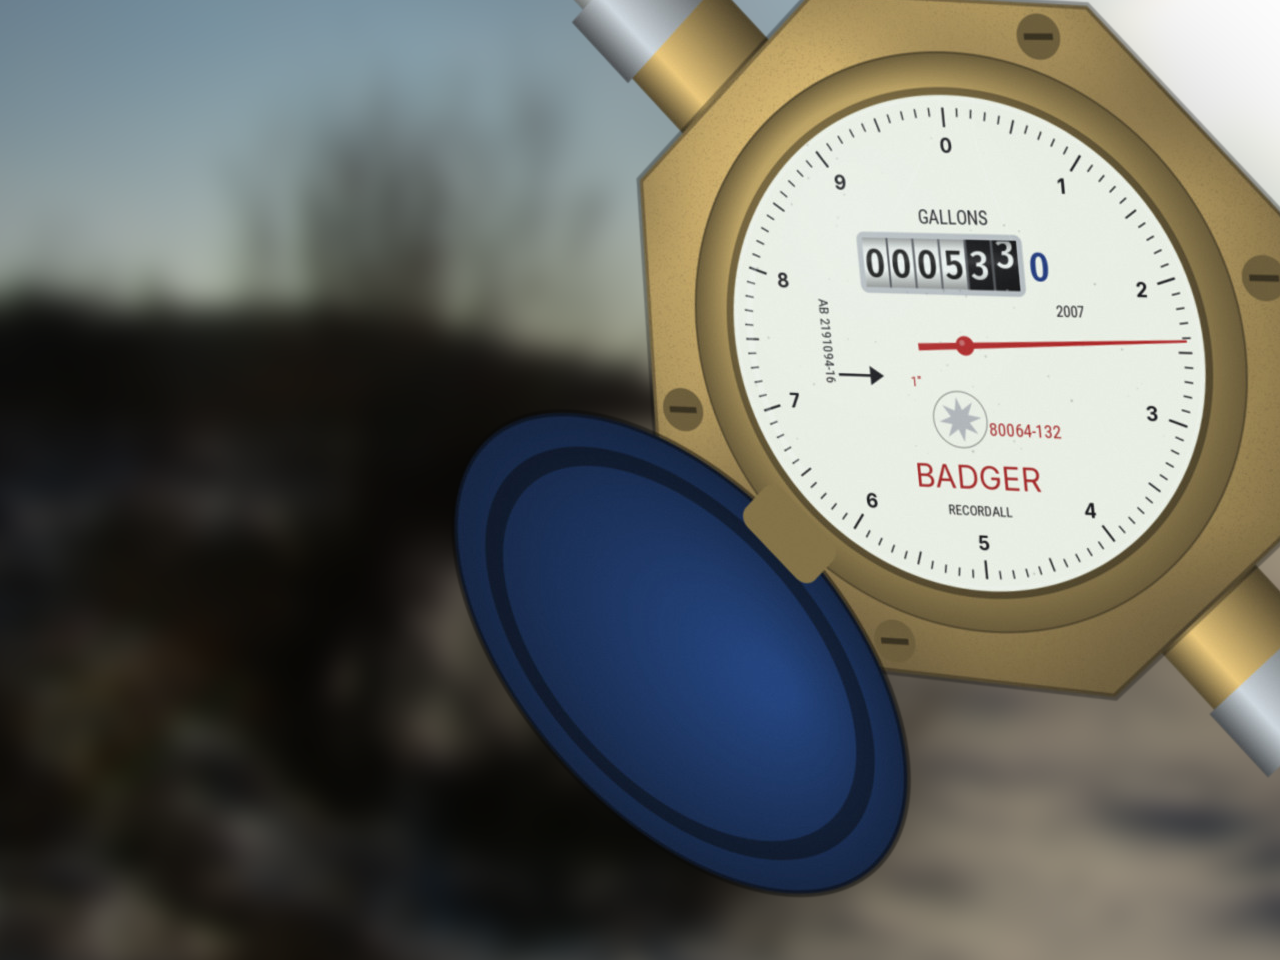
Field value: 5332.4 gal
